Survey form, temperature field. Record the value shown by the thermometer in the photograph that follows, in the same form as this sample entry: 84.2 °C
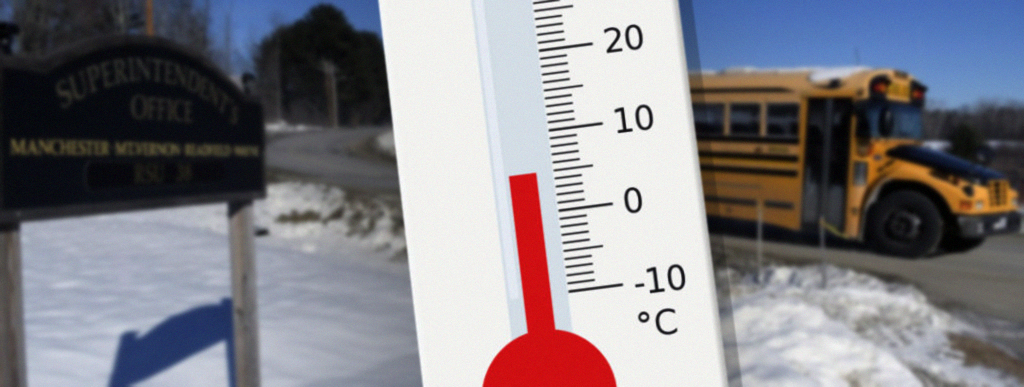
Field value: 5 °C
